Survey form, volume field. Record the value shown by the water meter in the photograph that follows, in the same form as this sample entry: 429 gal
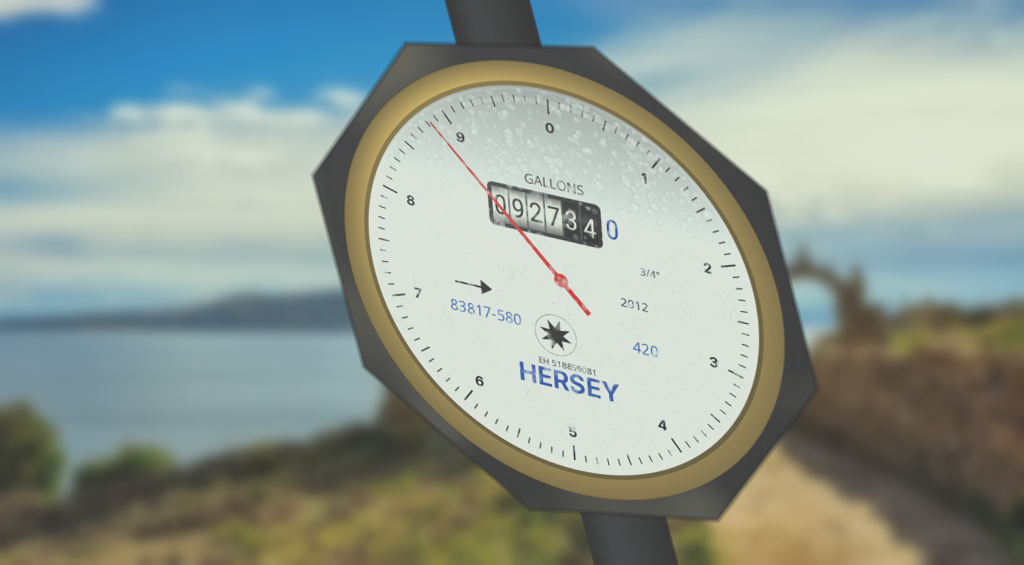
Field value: 927338.8 gal
